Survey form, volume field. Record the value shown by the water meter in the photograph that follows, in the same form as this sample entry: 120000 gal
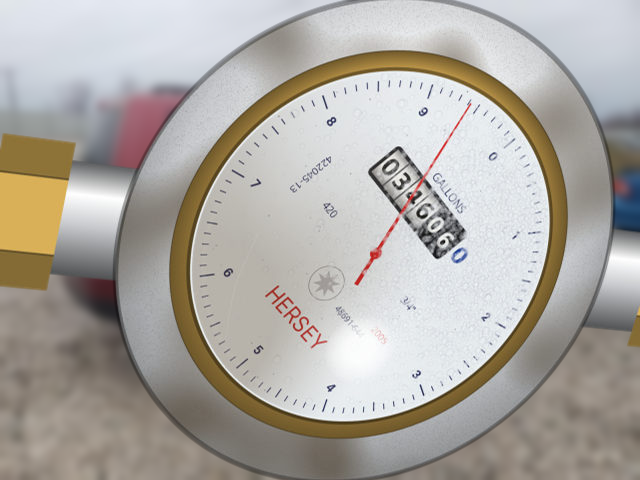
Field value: 346059.4 gal
